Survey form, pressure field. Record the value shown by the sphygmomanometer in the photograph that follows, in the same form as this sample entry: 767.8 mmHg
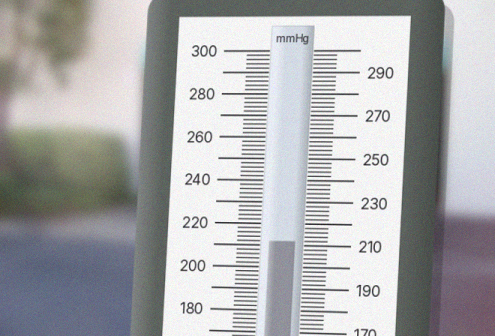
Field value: 212 mmHg
